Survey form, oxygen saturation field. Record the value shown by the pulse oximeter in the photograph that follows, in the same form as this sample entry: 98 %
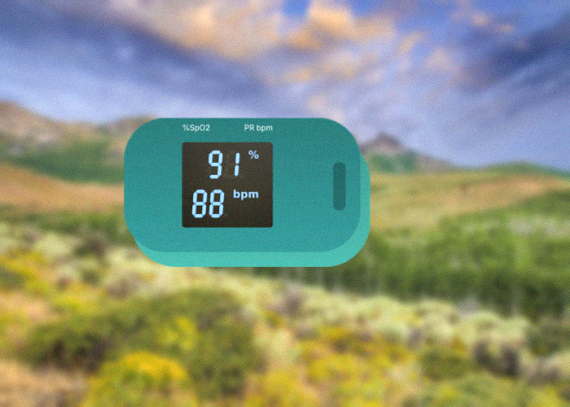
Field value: 91 %
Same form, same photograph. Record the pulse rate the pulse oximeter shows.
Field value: 88 bpm
